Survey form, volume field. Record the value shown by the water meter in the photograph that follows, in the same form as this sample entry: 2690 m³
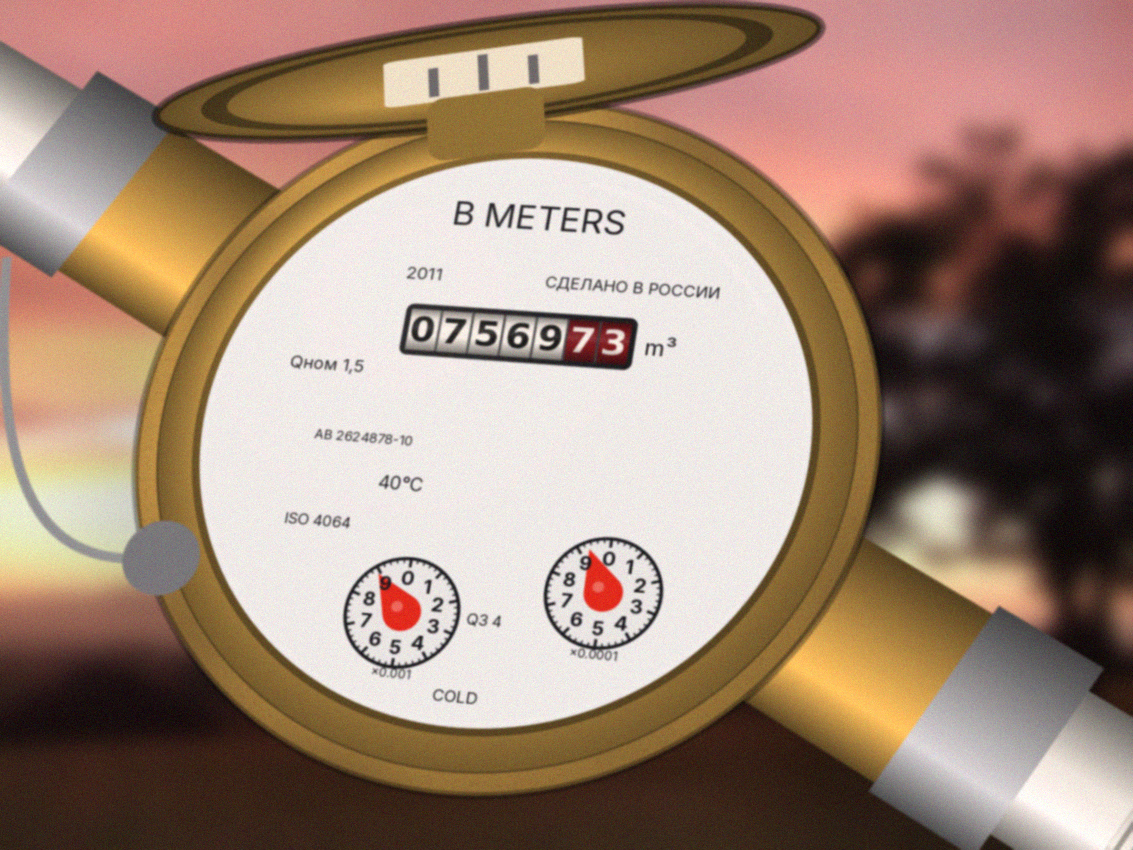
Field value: 7569.7389 m³
